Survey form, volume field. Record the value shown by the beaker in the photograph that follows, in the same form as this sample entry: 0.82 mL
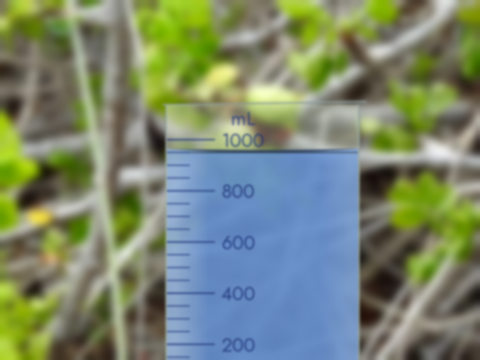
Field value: 950 mL
